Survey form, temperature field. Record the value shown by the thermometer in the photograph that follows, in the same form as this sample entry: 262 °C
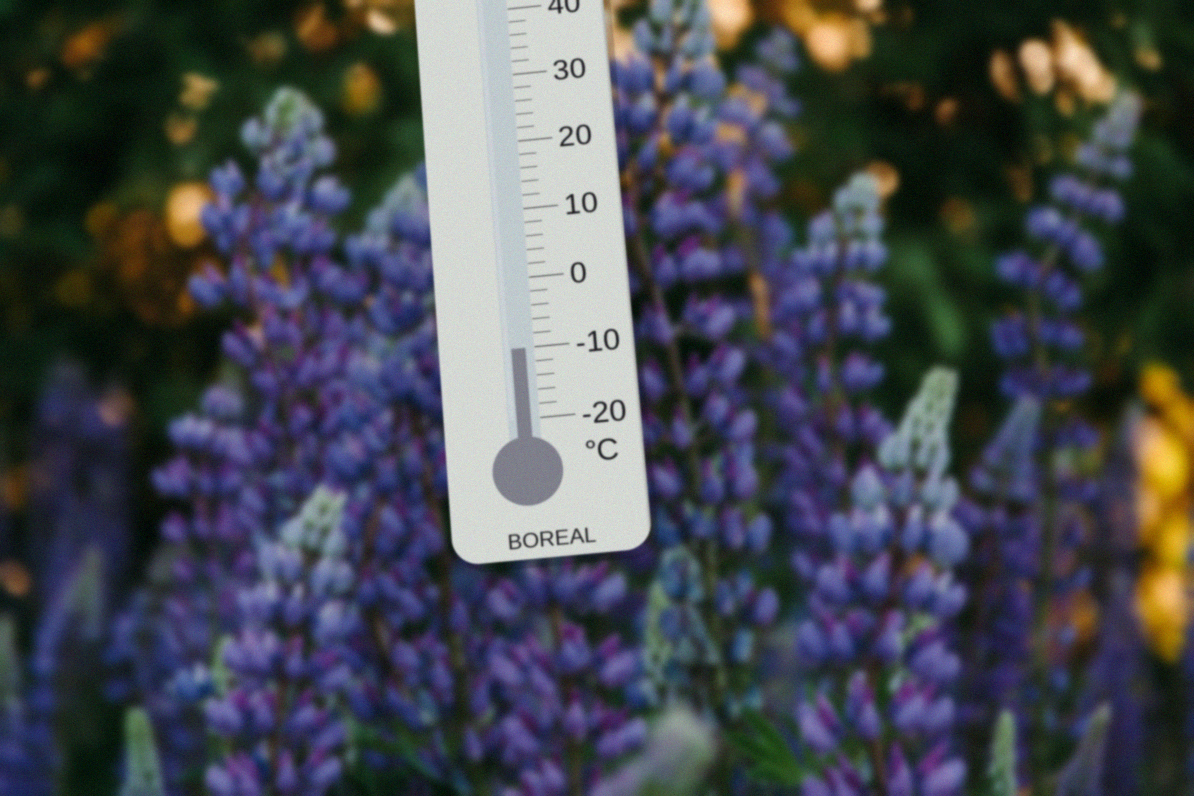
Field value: -10 °C
